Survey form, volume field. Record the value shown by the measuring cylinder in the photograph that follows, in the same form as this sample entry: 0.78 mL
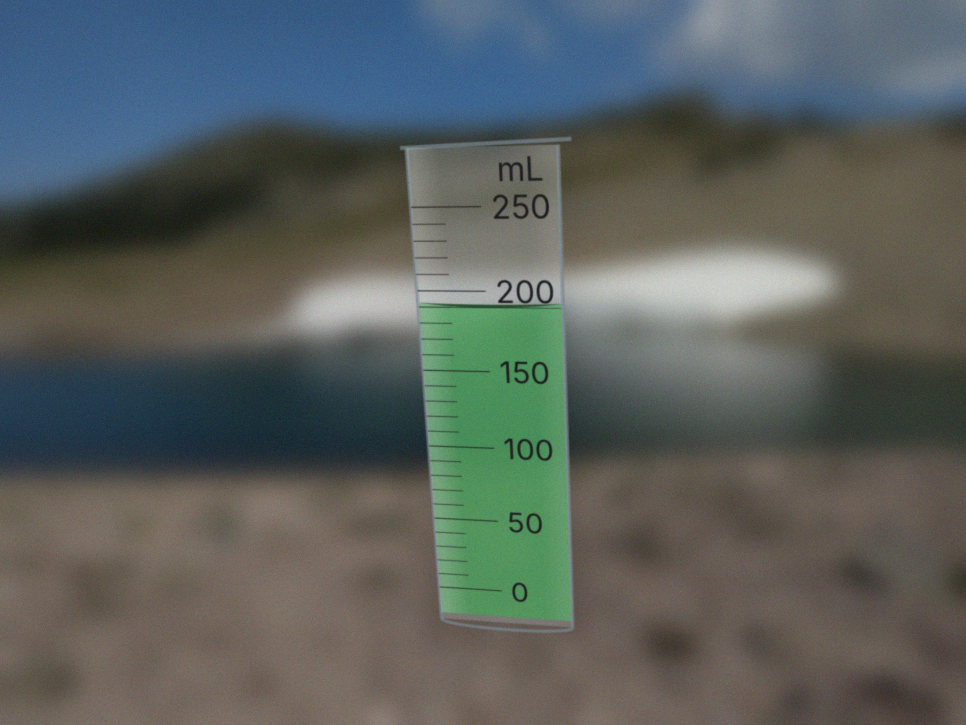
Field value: 190 mL
